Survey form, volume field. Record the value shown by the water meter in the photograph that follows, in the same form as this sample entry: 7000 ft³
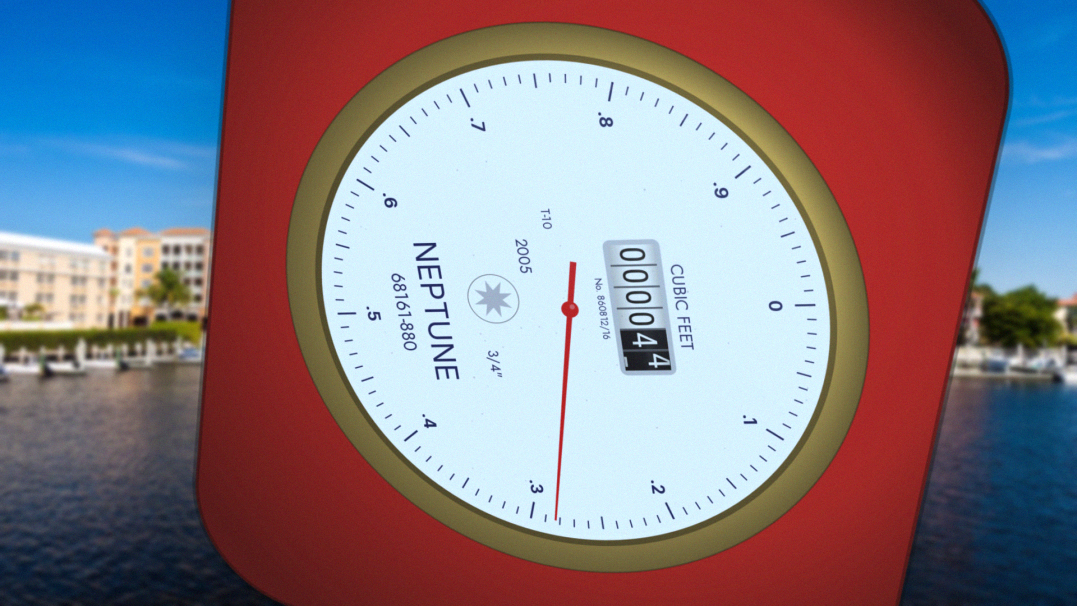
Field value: 44.28 ft³
